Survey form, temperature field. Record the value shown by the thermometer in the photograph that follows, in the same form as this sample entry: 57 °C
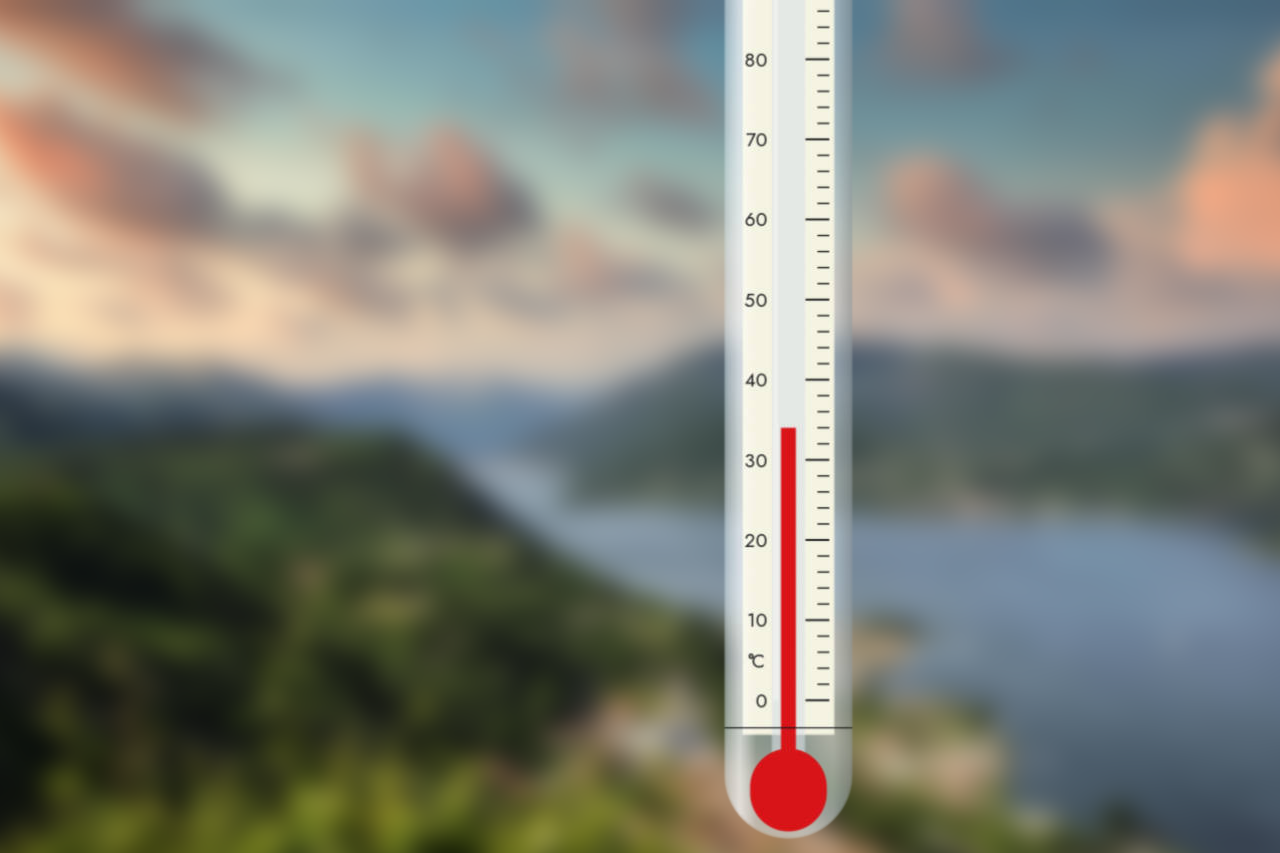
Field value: 34 °C
